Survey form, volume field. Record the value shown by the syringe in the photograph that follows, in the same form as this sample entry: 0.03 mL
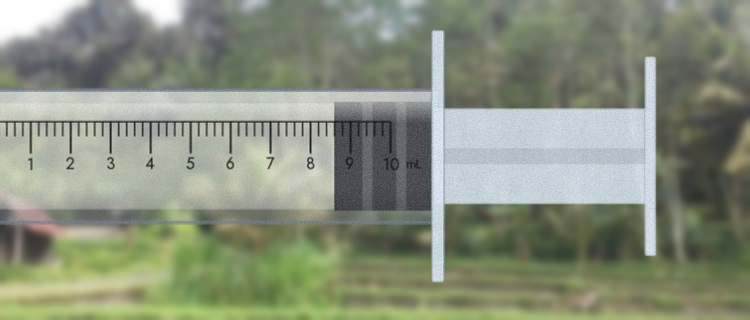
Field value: 8.6 mL
